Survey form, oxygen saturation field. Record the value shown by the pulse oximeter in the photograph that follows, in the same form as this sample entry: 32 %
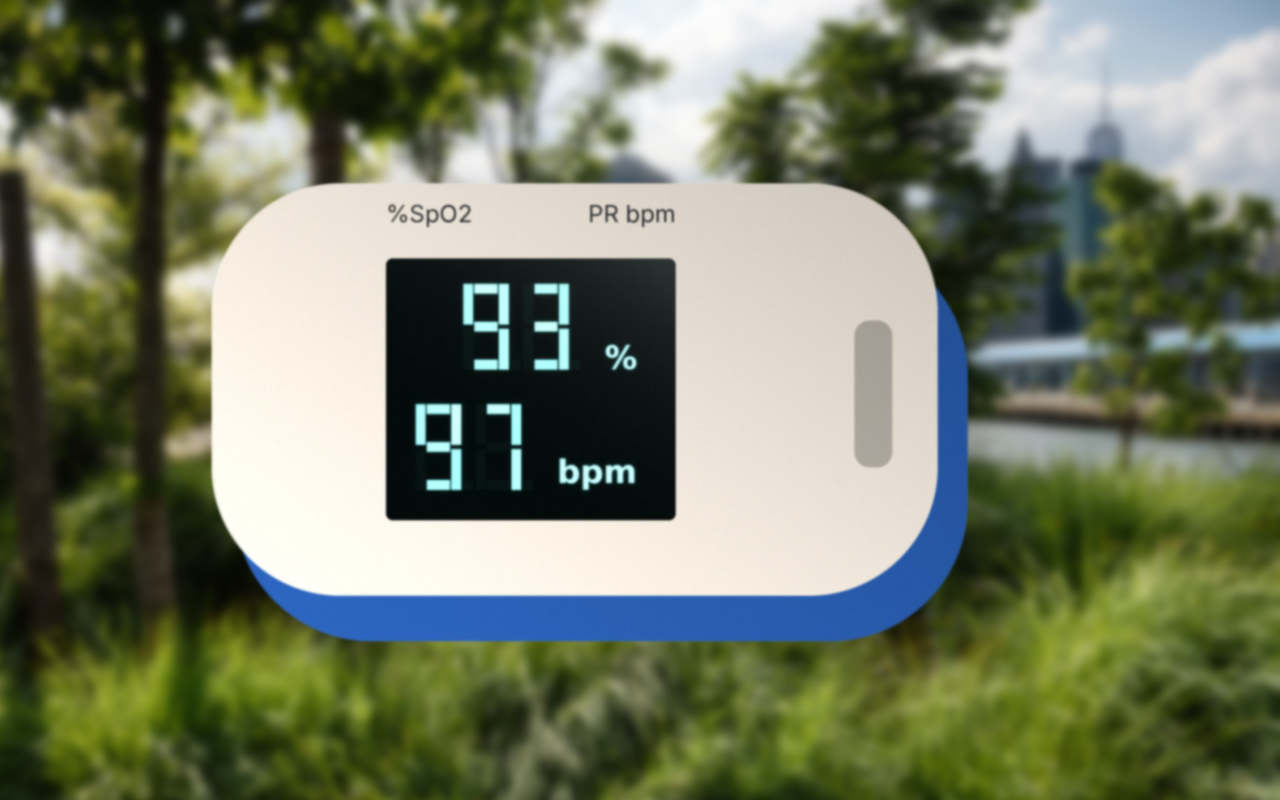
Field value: 93 %
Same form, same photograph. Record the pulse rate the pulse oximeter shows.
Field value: 97 bpm
